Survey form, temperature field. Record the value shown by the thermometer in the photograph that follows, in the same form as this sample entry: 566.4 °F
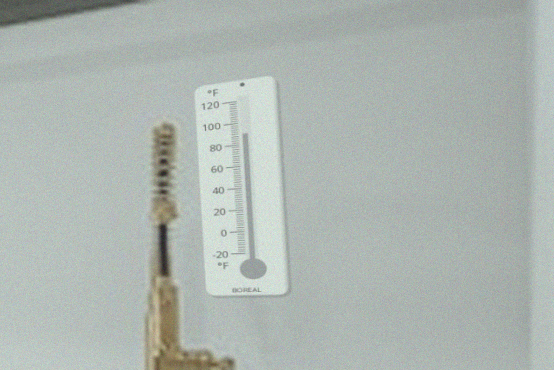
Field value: 90 °F
